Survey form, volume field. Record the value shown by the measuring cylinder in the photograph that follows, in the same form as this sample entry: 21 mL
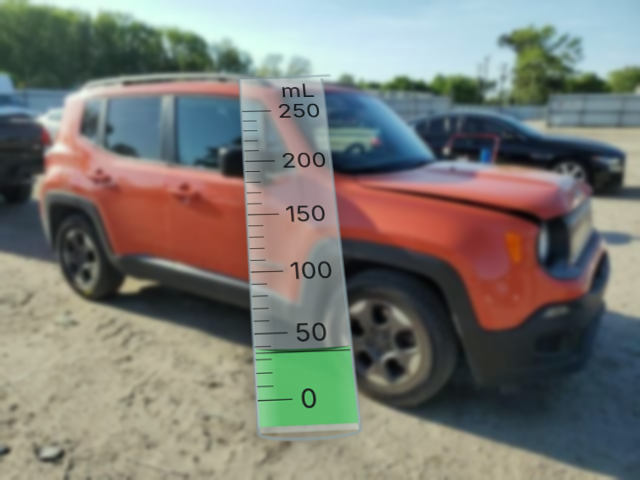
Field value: 35 mL
